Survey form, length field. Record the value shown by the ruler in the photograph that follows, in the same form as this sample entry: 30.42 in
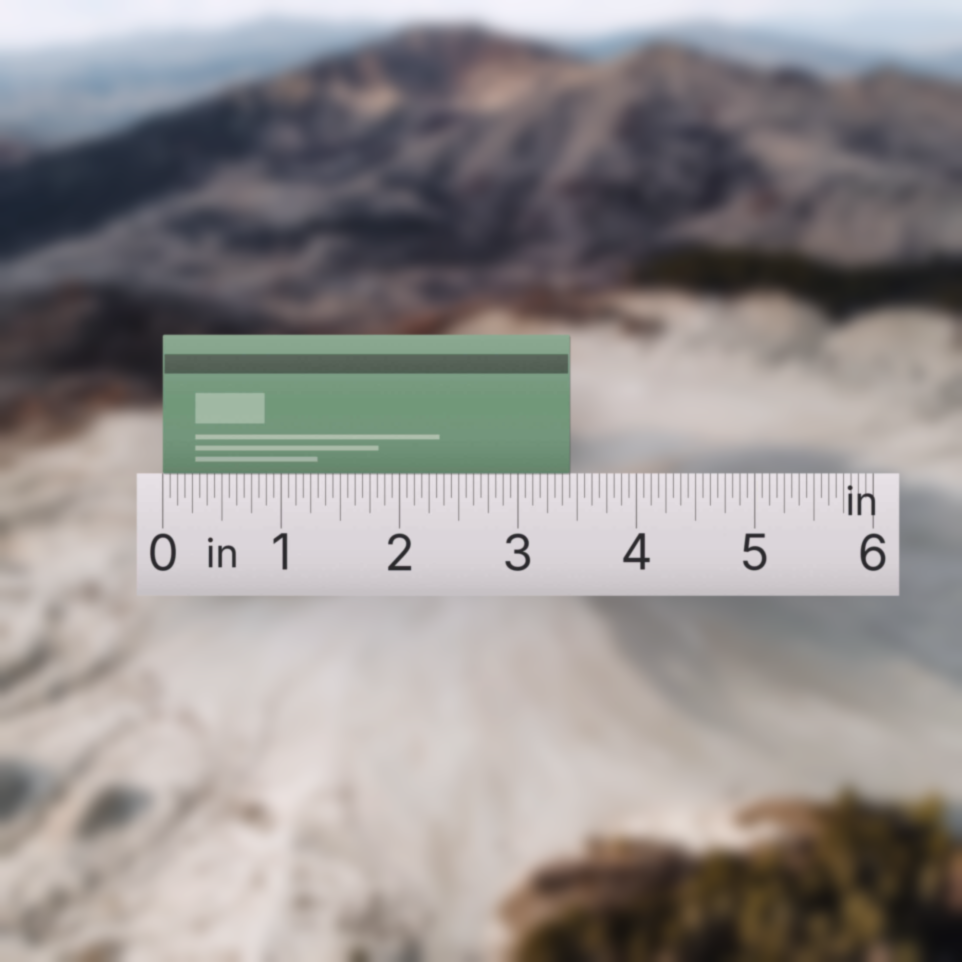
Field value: 3.4375 in
